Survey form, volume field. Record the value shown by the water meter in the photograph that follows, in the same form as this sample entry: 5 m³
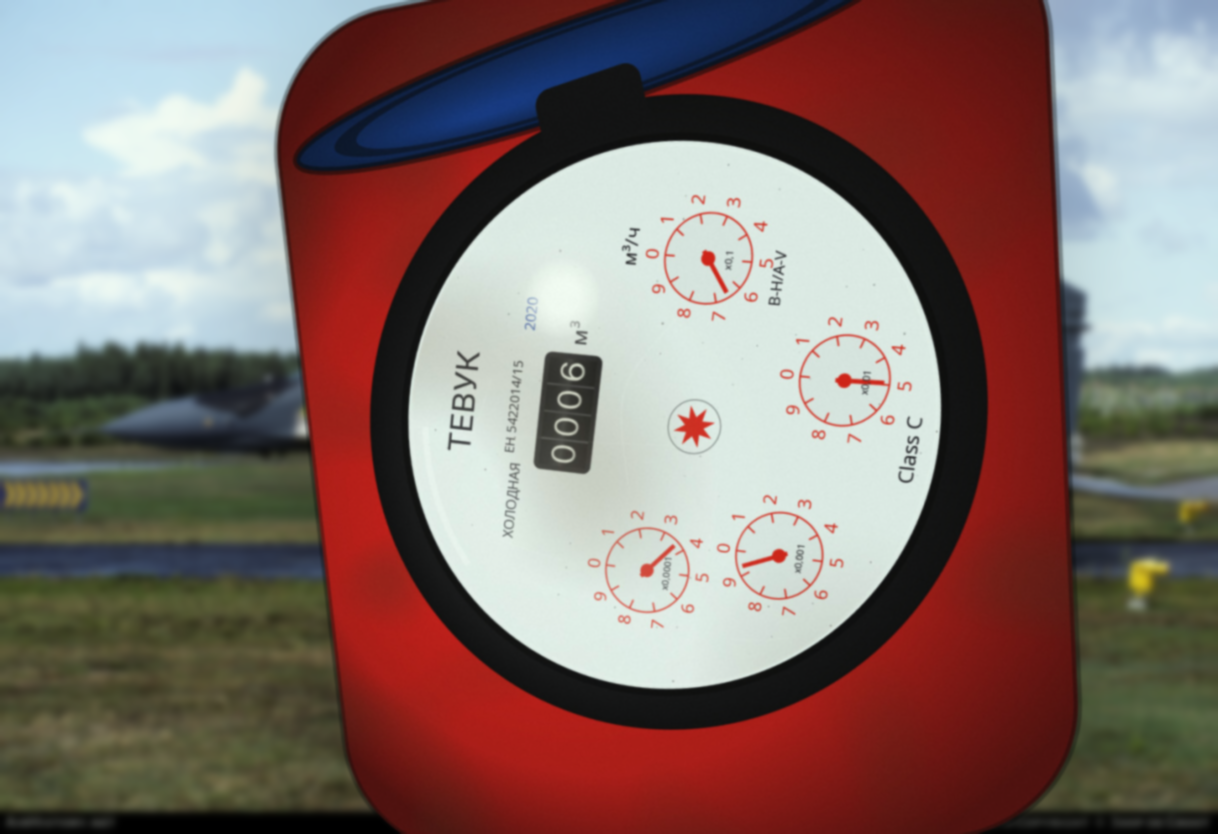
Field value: 6.6493 m³
